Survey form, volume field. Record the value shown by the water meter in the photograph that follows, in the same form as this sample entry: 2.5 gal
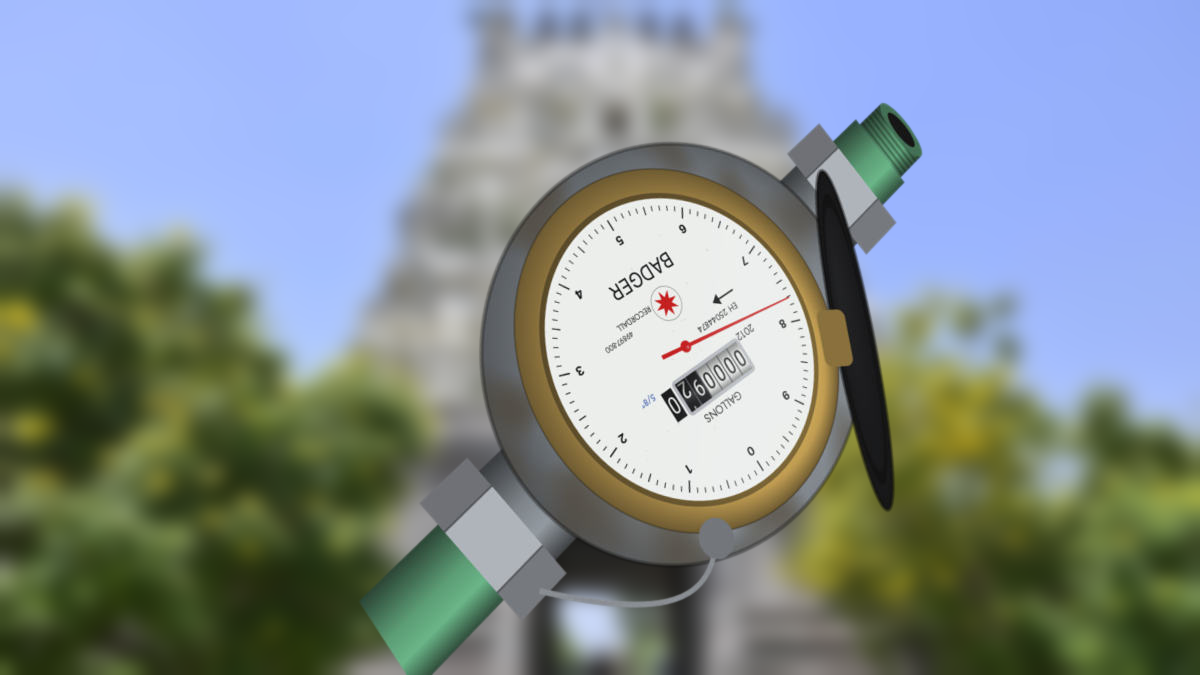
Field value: 917.7 gal
